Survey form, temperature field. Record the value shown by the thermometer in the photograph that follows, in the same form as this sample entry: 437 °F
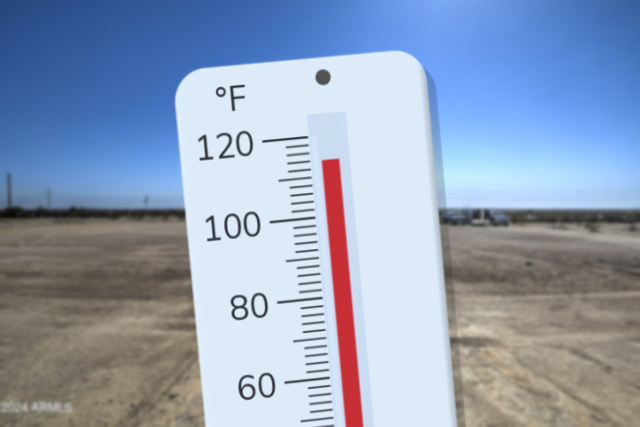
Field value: 114 °F
